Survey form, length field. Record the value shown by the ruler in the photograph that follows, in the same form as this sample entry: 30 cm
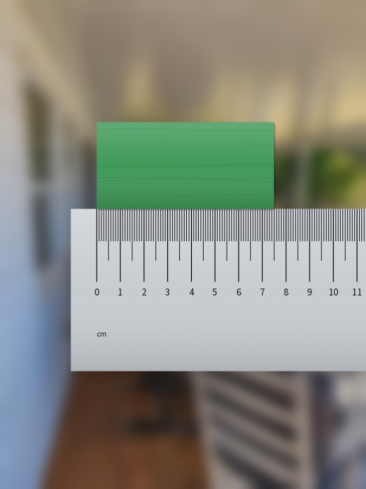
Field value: 7.5 cm
